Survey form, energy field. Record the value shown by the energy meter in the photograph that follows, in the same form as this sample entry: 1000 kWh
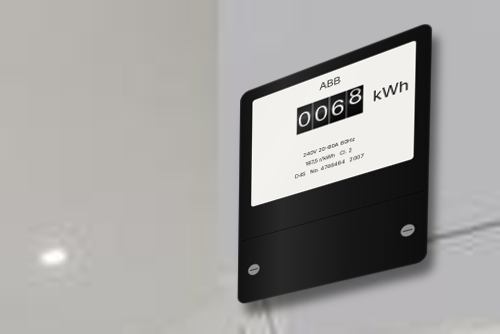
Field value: 68 kWh
